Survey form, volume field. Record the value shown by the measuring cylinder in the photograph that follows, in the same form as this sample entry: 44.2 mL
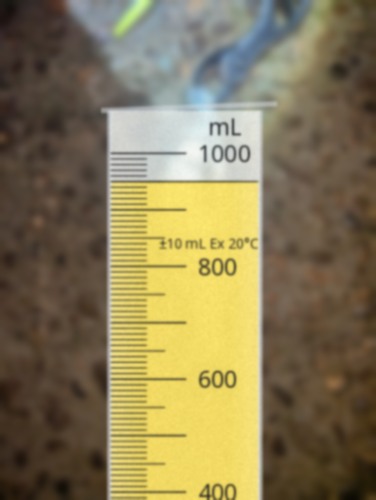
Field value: 950 mL
